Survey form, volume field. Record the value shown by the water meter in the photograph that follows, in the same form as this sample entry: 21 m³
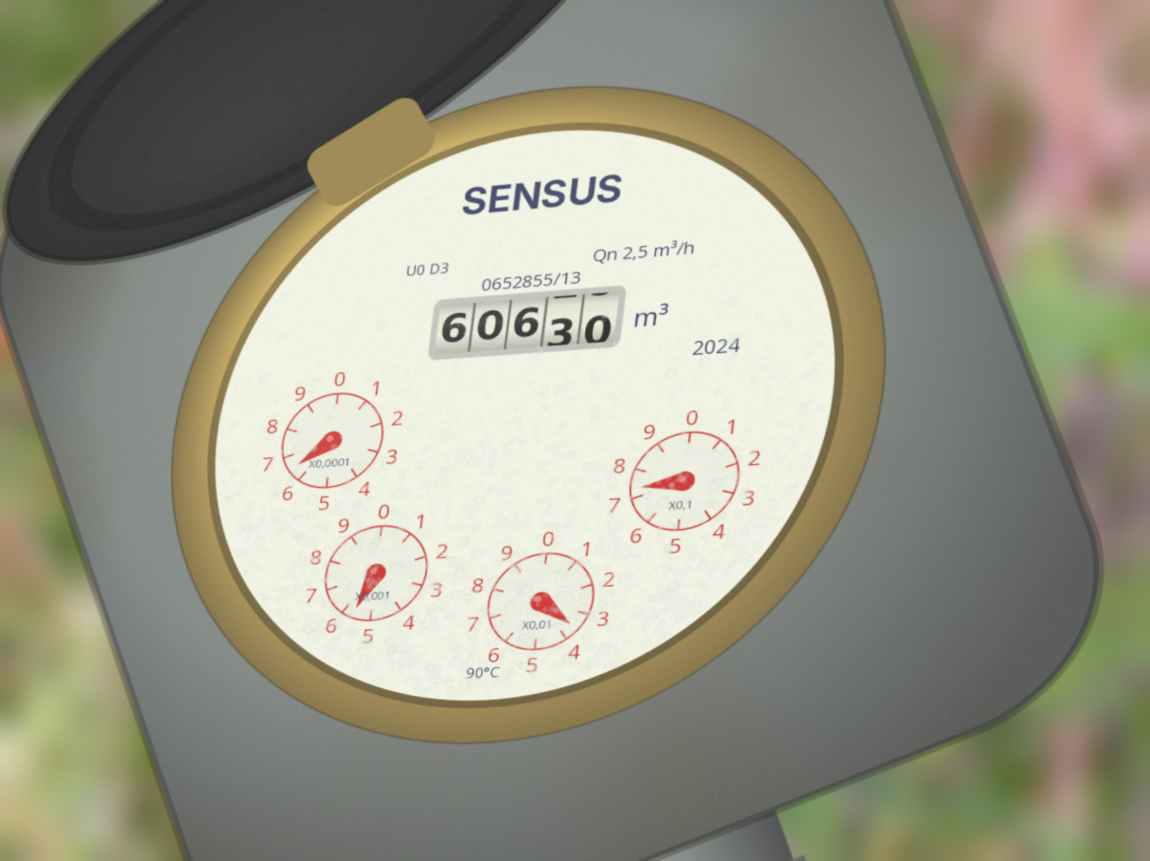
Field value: 60629.7356 m³
